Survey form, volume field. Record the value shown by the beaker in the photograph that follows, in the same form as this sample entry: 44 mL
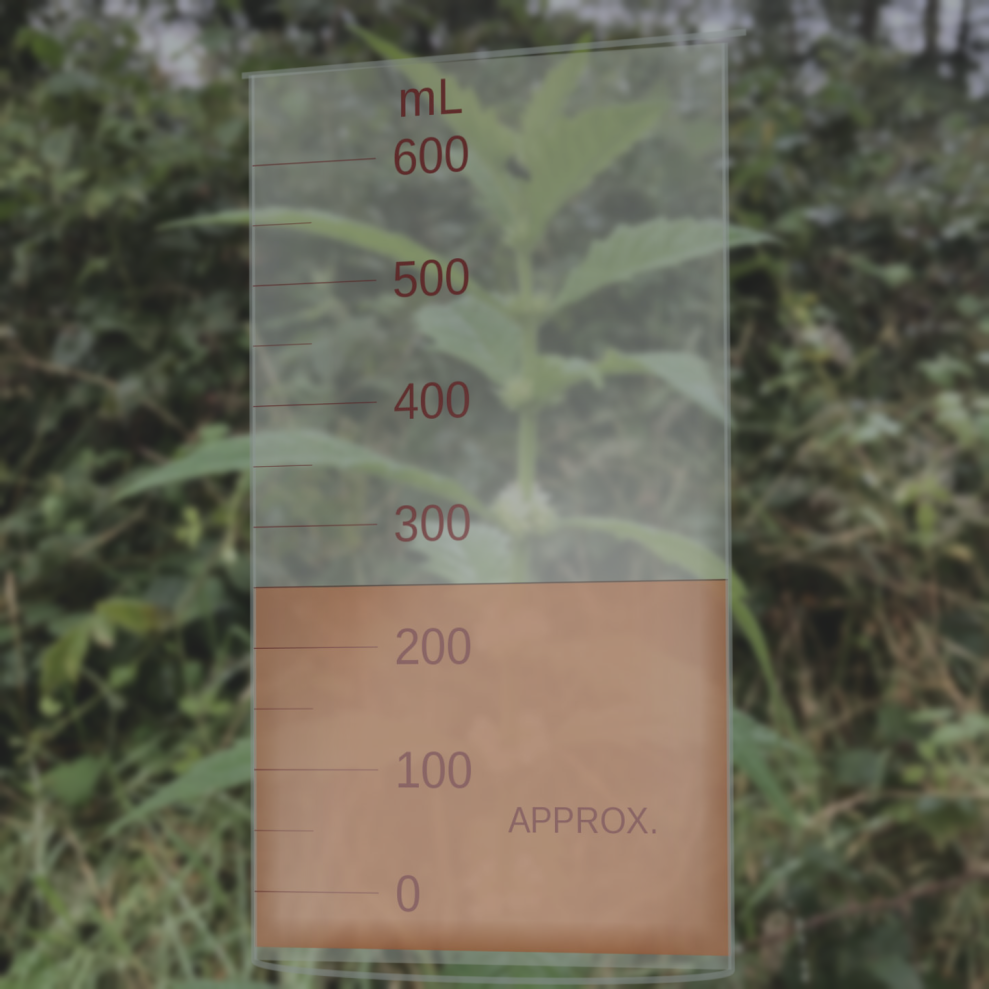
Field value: 250 mL
